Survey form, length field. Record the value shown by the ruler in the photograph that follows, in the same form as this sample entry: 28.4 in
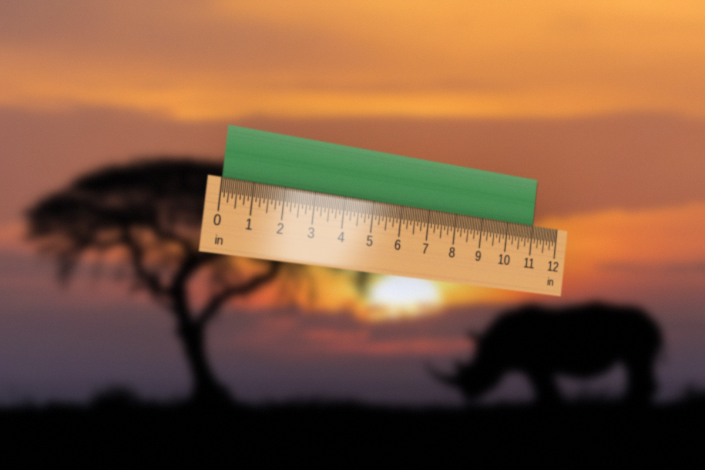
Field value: 11 in
